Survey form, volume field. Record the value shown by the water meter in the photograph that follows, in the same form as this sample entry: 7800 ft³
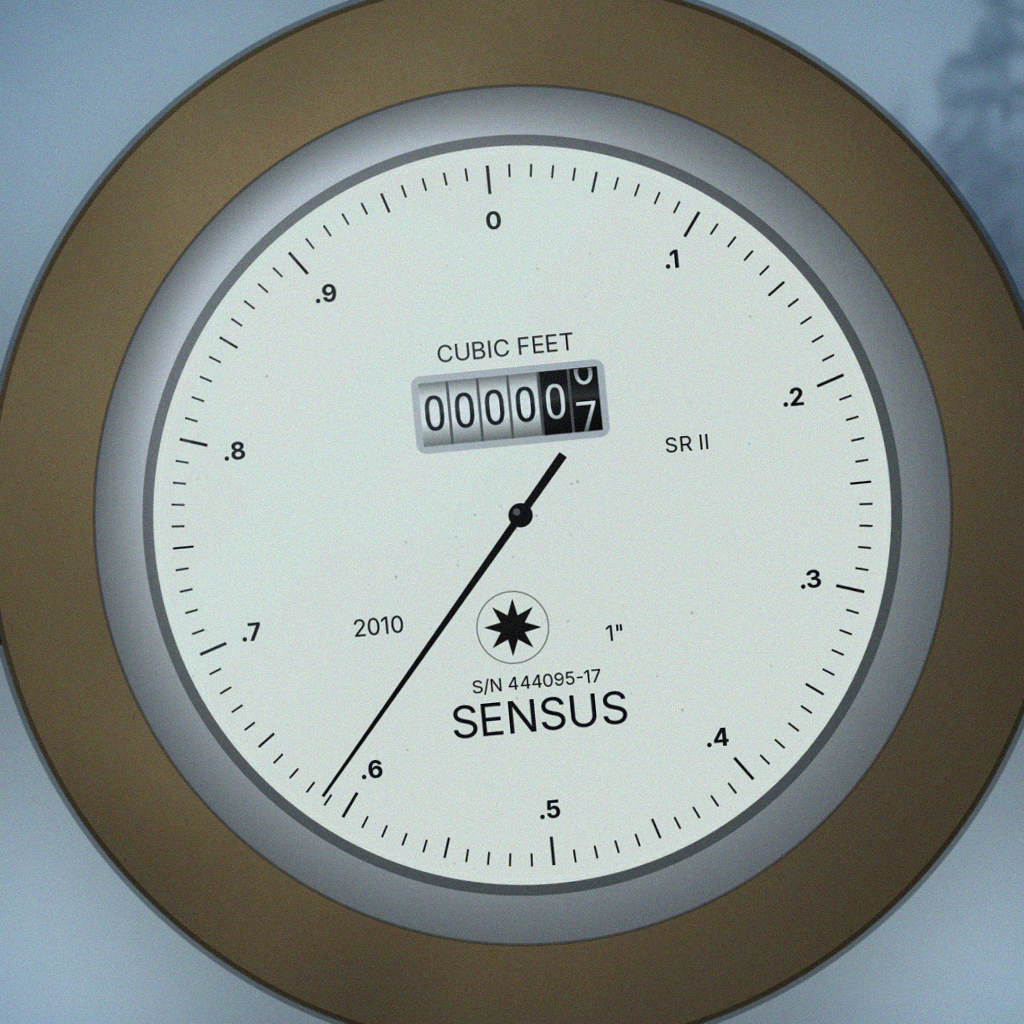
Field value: 6.61 ft³
